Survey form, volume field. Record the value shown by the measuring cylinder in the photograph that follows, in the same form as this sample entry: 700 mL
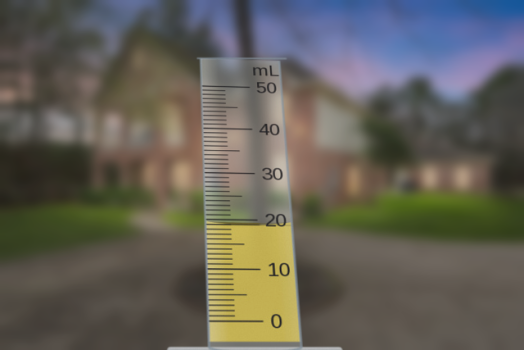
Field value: 19 mL
